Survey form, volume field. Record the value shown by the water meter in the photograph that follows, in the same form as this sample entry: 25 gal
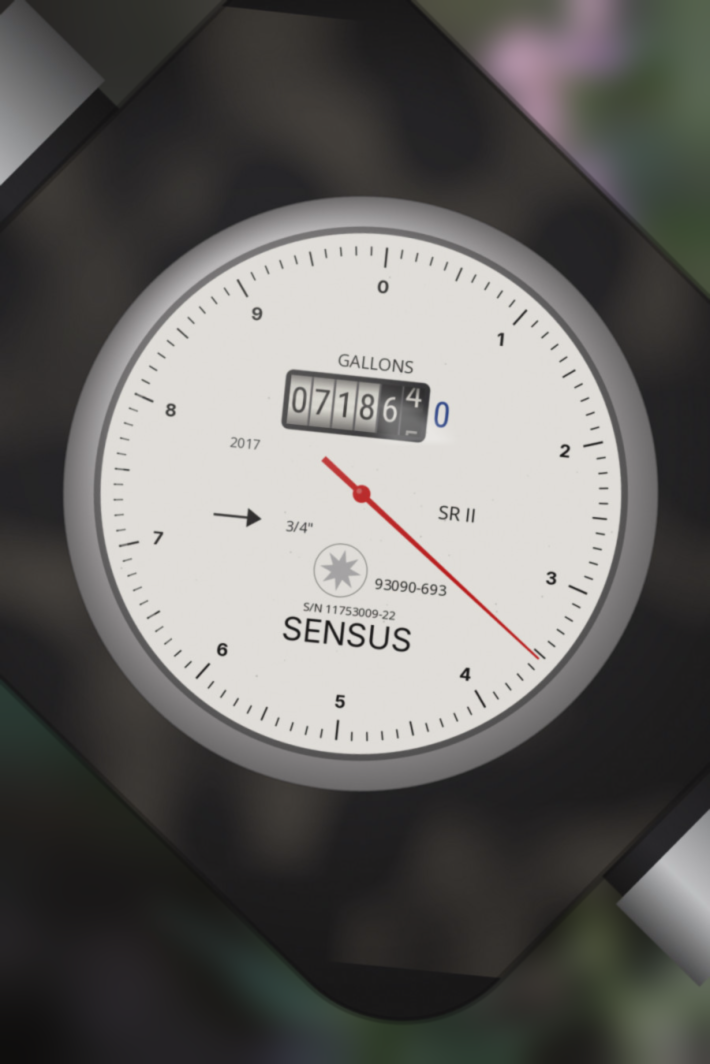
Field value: 718643.5 gal
